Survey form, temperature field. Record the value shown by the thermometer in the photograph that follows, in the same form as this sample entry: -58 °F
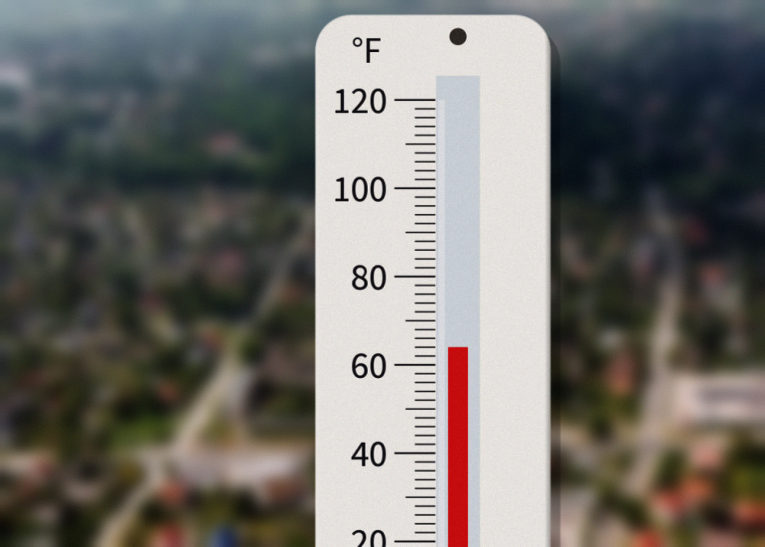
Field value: 64 °F
